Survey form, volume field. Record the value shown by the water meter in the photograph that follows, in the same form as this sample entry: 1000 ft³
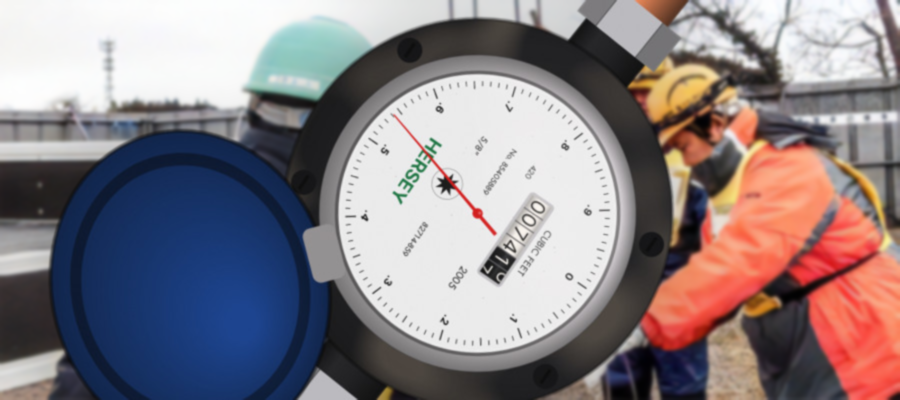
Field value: 7416.54 ft³
